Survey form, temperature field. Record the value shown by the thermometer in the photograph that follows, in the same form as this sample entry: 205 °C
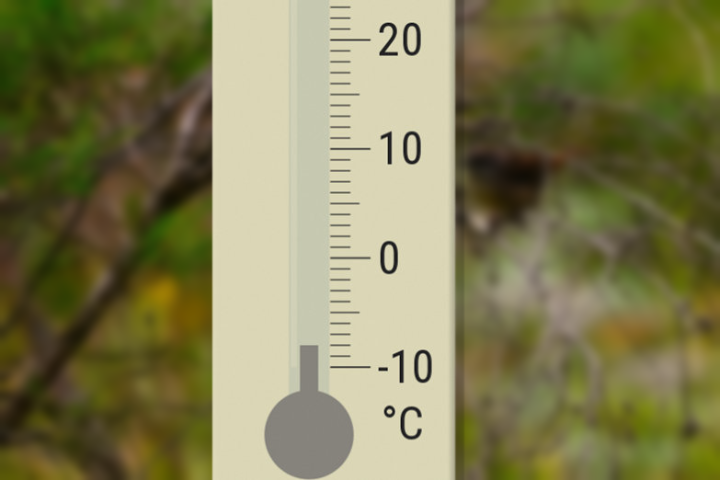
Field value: -8 °C
